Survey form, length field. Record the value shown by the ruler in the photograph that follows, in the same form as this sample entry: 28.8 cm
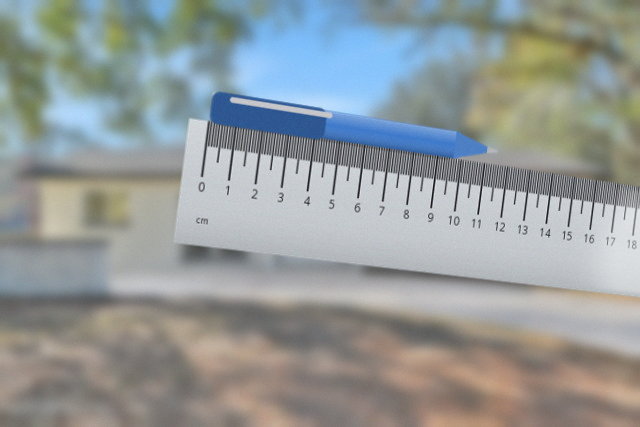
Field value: 11.5 cm
